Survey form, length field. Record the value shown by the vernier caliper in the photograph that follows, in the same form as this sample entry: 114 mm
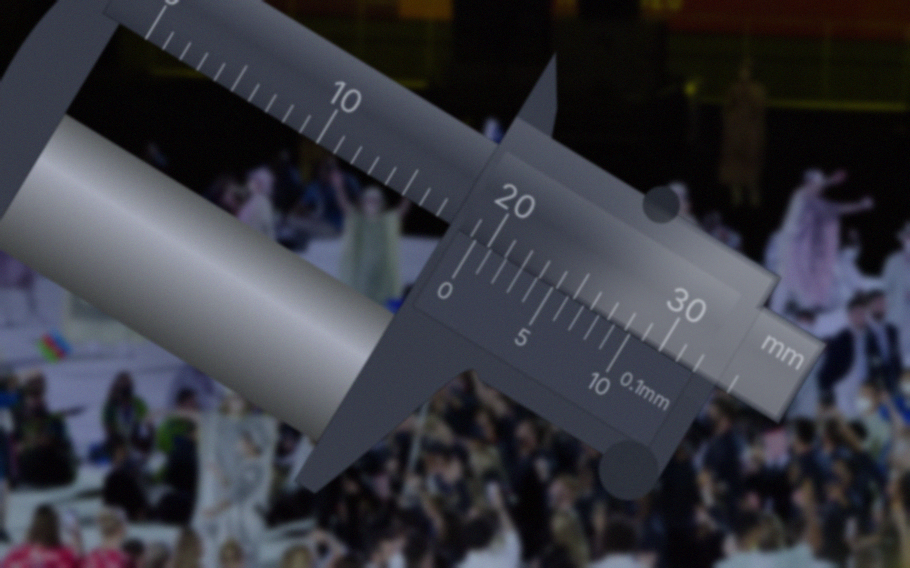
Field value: 19.3 mm
